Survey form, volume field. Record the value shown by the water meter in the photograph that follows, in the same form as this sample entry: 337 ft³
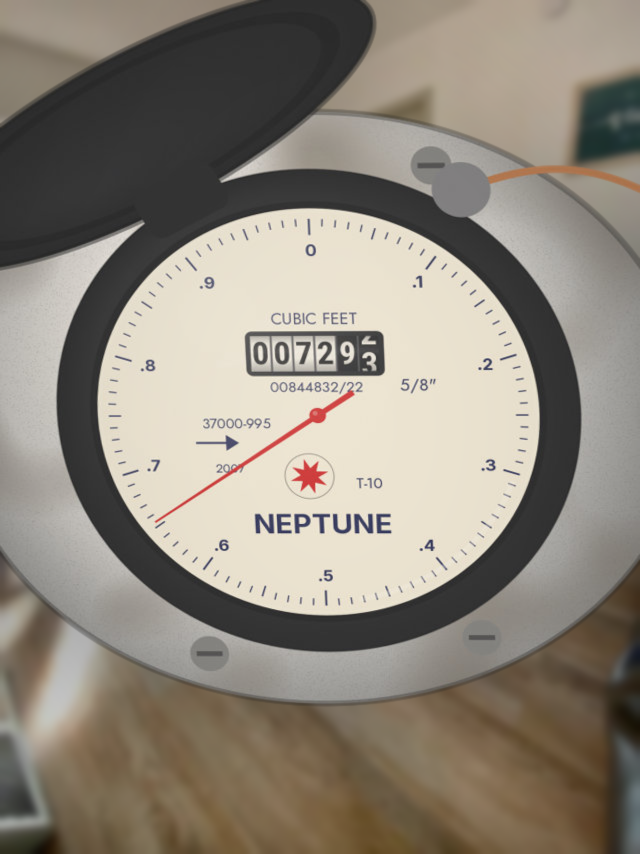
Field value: 7292.65 ft³
